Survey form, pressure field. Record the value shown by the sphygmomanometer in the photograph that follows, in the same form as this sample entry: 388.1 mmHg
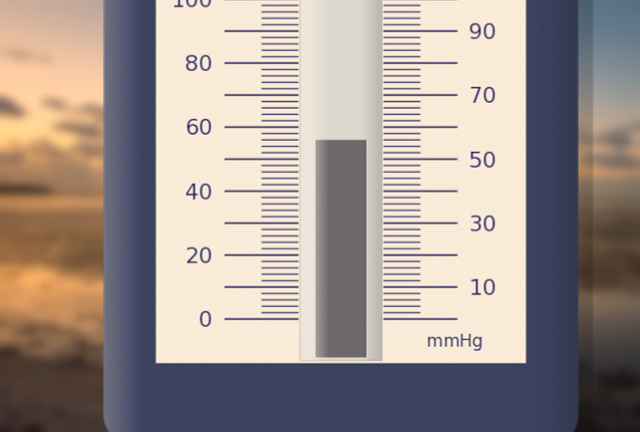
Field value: 56 mmHg
